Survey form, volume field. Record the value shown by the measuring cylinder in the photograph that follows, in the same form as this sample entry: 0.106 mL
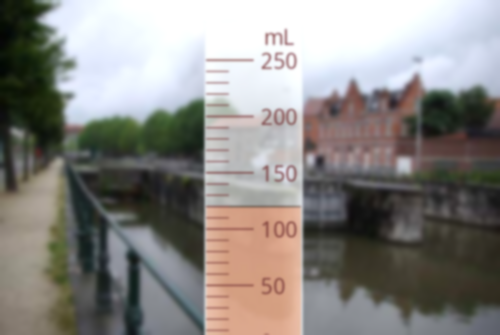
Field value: 120 mL
